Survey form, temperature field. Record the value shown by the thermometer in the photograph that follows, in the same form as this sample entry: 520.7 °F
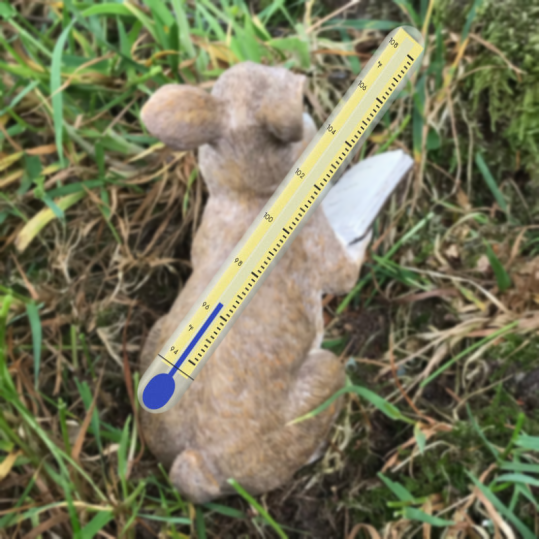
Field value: 96.4 °F
